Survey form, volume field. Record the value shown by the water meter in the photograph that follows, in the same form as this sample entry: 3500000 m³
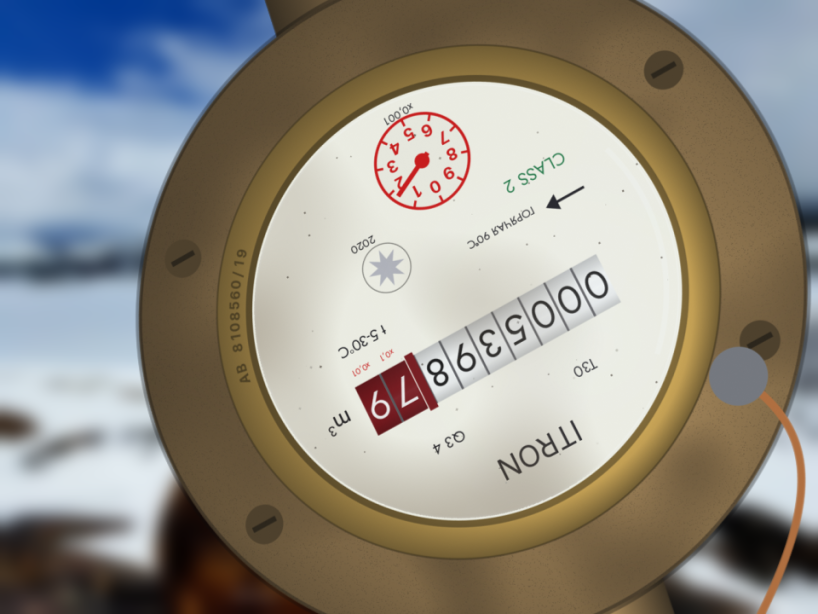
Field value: 5398.791 m³
